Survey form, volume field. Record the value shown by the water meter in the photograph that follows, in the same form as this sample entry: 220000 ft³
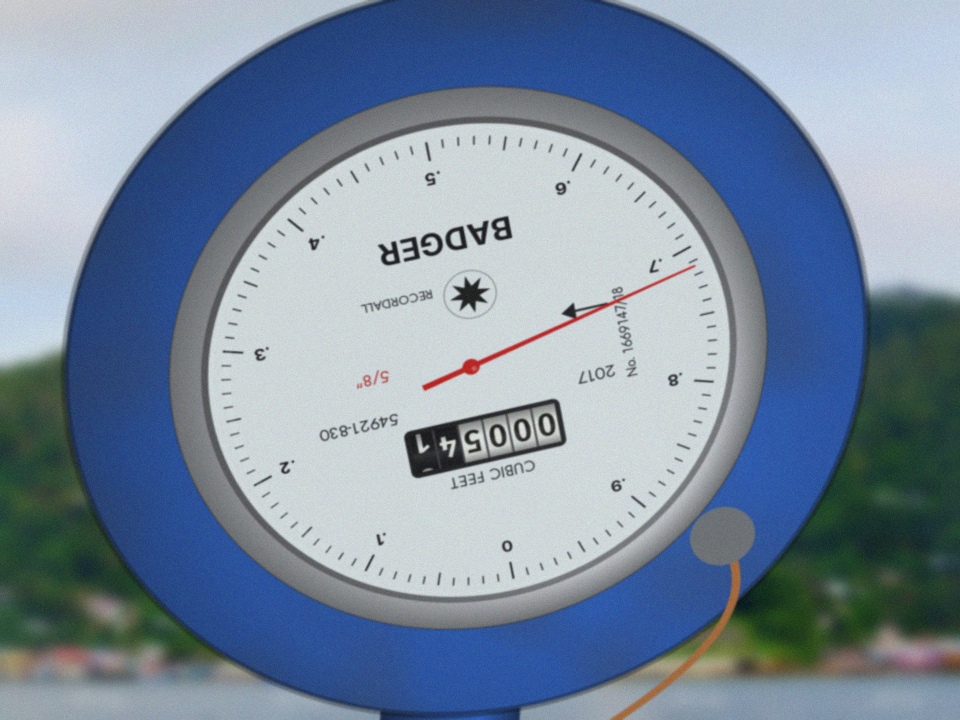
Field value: 540.71 ft³
